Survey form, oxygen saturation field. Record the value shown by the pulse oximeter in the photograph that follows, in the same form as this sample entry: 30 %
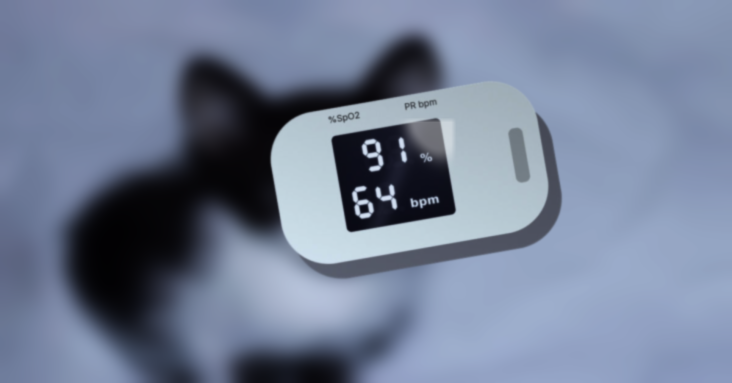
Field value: 91 %
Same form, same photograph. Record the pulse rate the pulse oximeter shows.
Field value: 64 bpm
